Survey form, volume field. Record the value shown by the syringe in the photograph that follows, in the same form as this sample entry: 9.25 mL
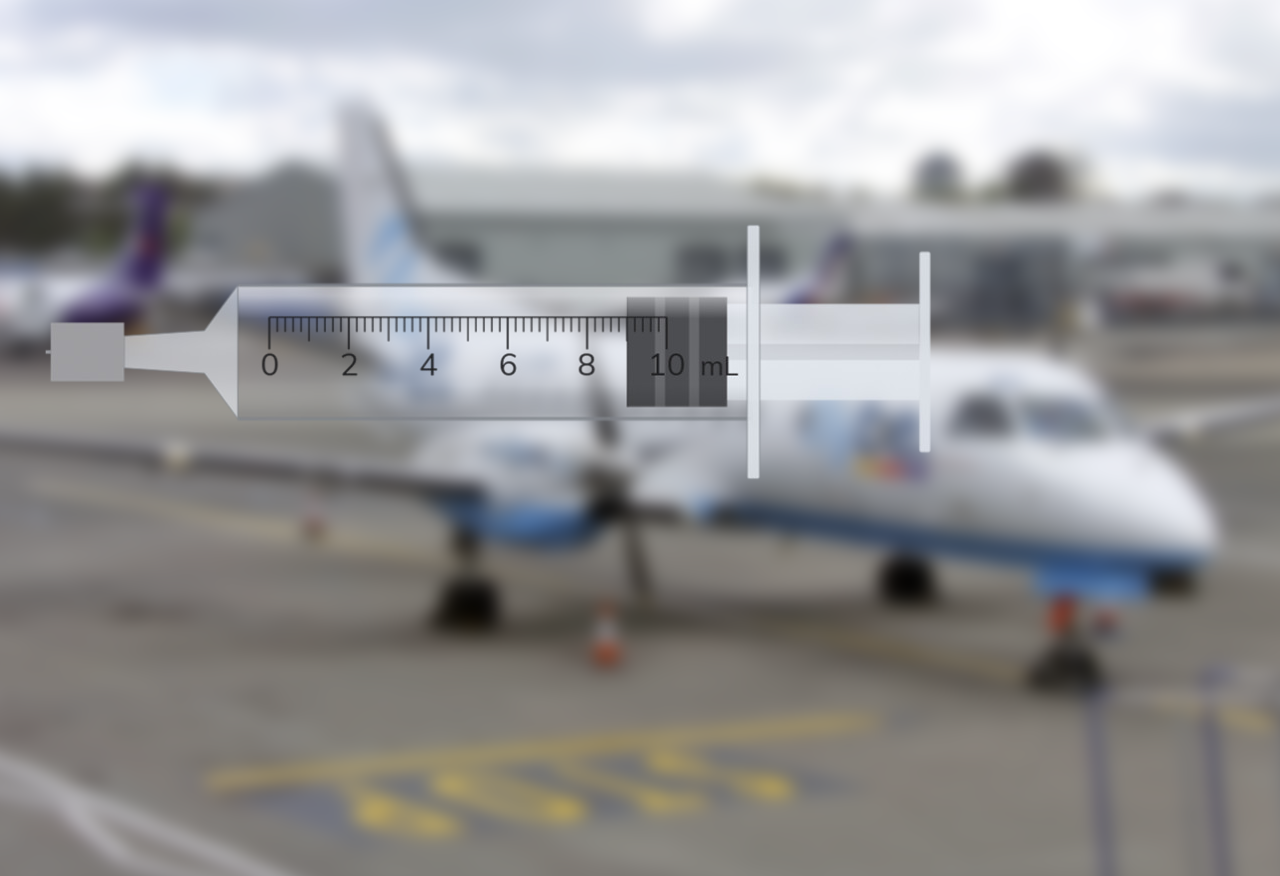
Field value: 9 mL
